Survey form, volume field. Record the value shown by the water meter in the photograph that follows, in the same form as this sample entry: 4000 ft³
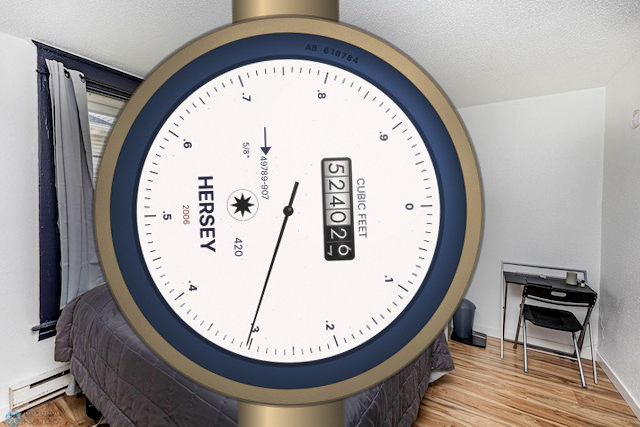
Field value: 524026.30 ft³
